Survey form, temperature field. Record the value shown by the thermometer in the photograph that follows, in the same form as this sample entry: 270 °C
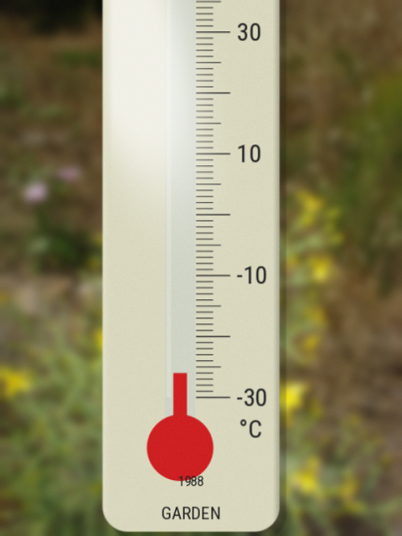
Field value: -26 °C
